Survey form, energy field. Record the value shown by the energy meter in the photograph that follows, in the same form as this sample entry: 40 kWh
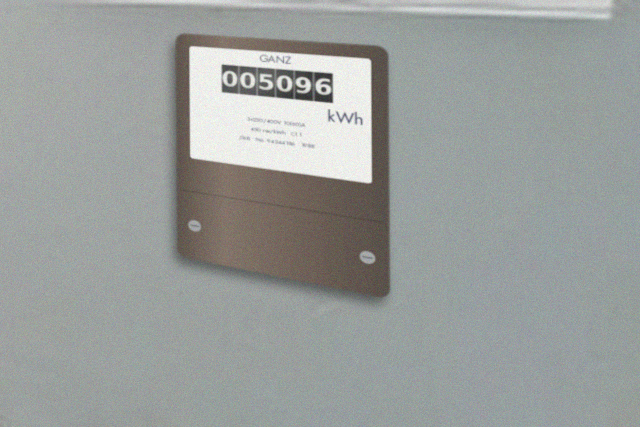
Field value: 5096 kWh
